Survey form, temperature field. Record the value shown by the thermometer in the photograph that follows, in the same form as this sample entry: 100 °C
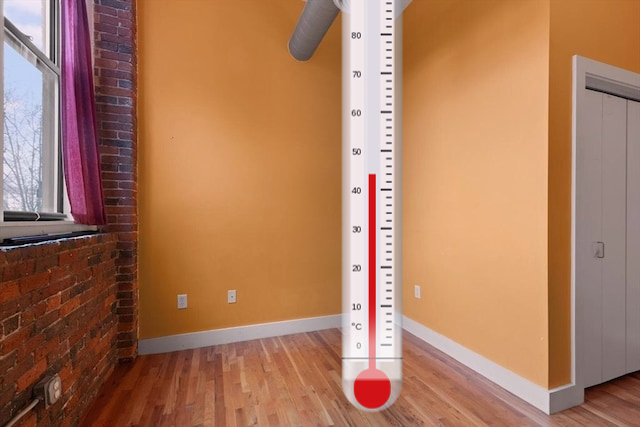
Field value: 44 °C
